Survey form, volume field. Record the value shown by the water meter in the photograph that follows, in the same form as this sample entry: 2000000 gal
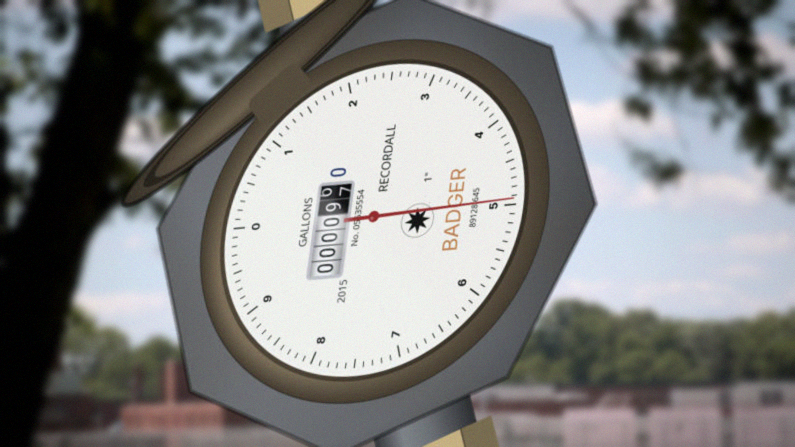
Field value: 964.9 gal
